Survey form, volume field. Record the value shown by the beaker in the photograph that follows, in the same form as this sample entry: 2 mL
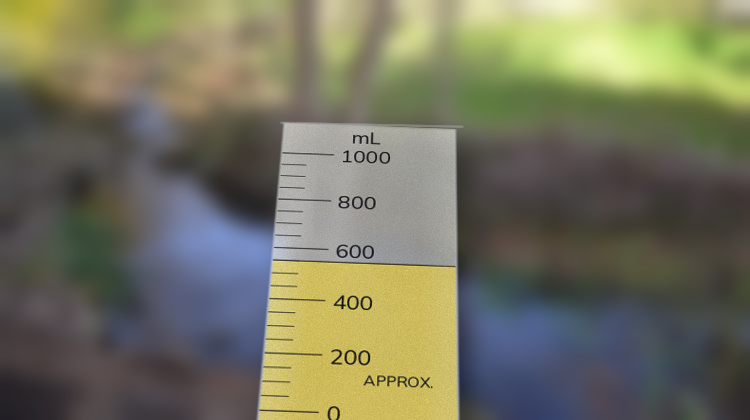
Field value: 550 mL
